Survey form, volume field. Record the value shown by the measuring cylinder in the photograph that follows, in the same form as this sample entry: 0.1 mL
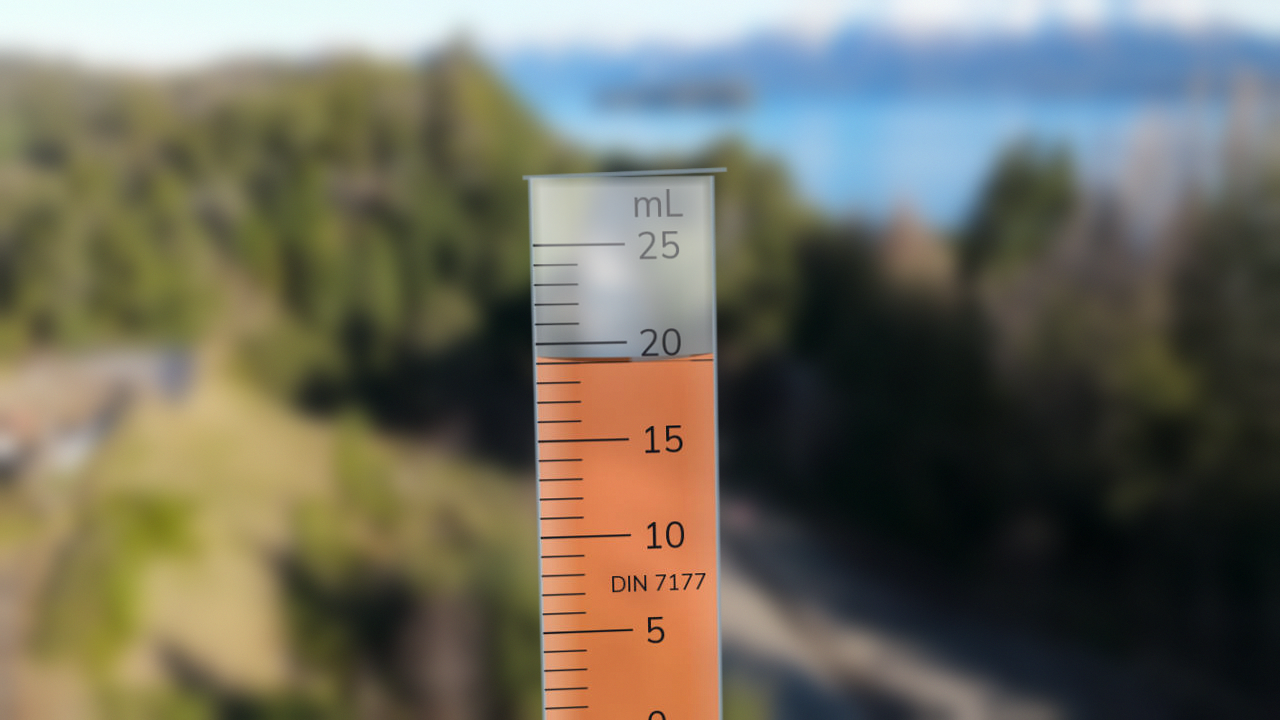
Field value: 19 mL
